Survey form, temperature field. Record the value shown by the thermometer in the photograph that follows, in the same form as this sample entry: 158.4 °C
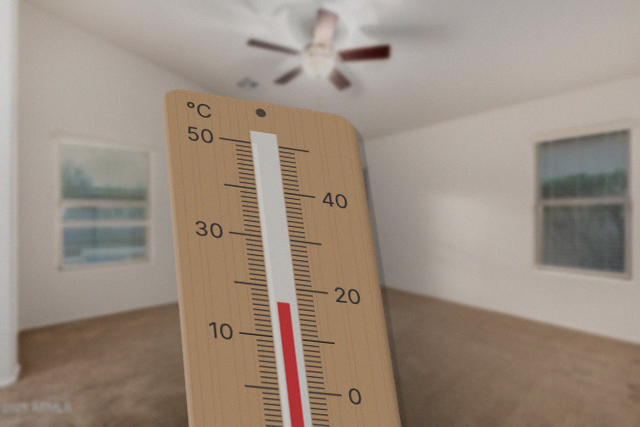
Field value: 17 °C
